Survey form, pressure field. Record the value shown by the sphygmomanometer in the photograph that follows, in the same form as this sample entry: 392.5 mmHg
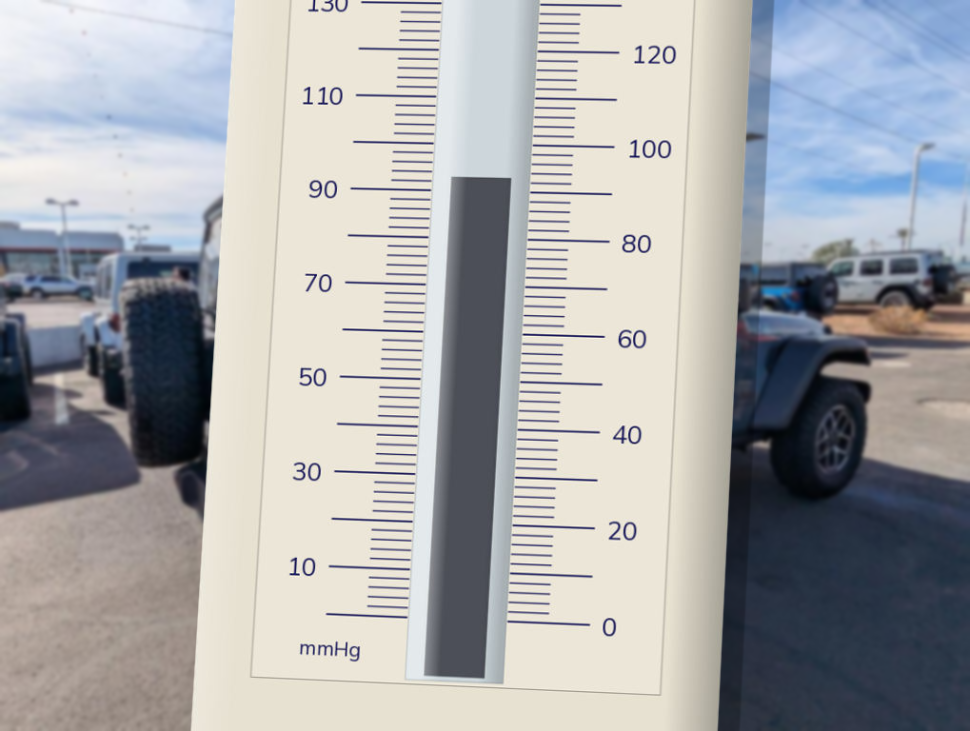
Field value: 93 mmHg
